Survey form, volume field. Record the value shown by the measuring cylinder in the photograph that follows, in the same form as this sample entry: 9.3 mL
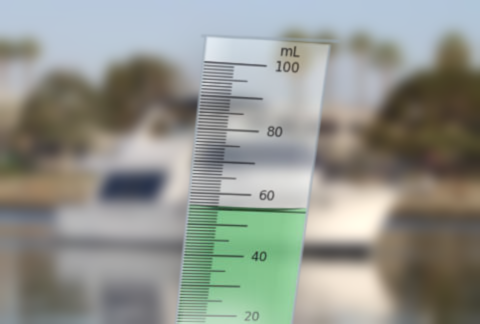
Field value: 55 mL
